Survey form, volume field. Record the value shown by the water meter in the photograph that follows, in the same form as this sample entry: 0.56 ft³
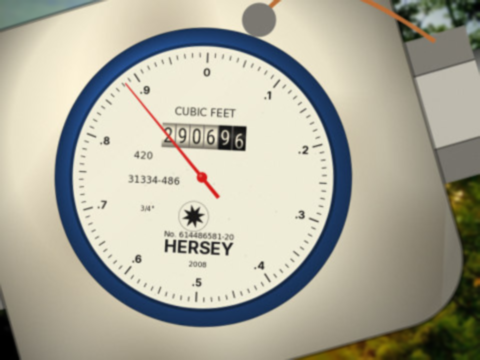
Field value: 290695.88 ft³
